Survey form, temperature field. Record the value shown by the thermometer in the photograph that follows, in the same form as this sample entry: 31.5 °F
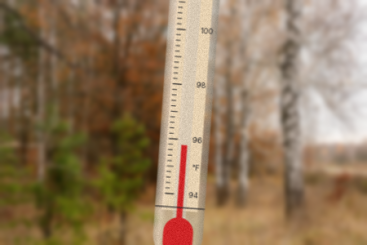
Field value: 95.8 °F
